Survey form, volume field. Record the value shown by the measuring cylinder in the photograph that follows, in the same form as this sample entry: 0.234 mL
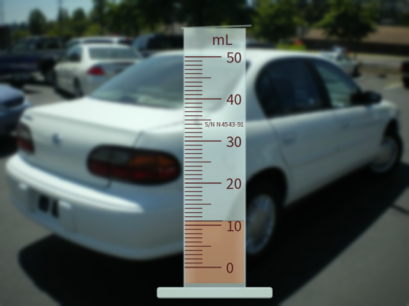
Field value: 11 mL
